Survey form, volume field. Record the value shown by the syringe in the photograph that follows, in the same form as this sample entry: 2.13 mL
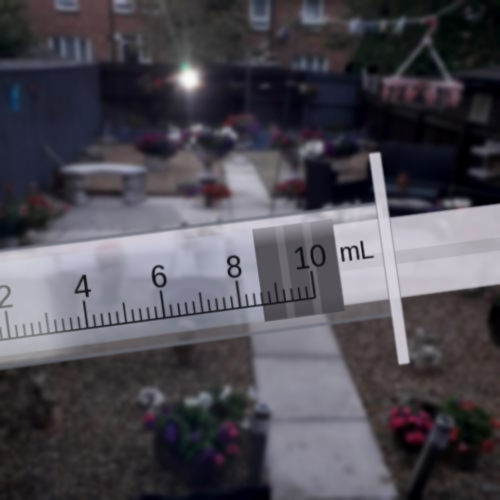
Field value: 8.6 mL
